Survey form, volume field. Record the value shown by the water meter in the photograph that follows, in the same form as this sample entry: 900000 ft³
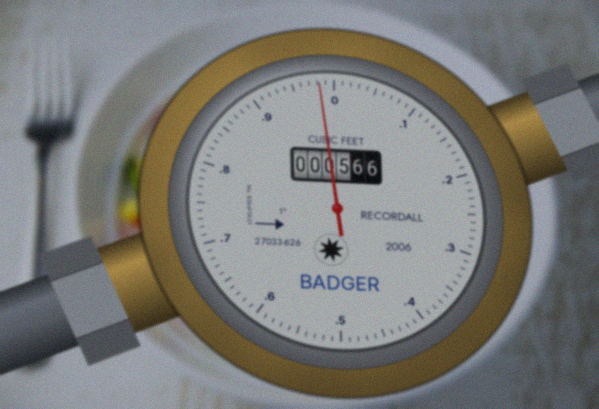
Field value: 565.98 ft³
